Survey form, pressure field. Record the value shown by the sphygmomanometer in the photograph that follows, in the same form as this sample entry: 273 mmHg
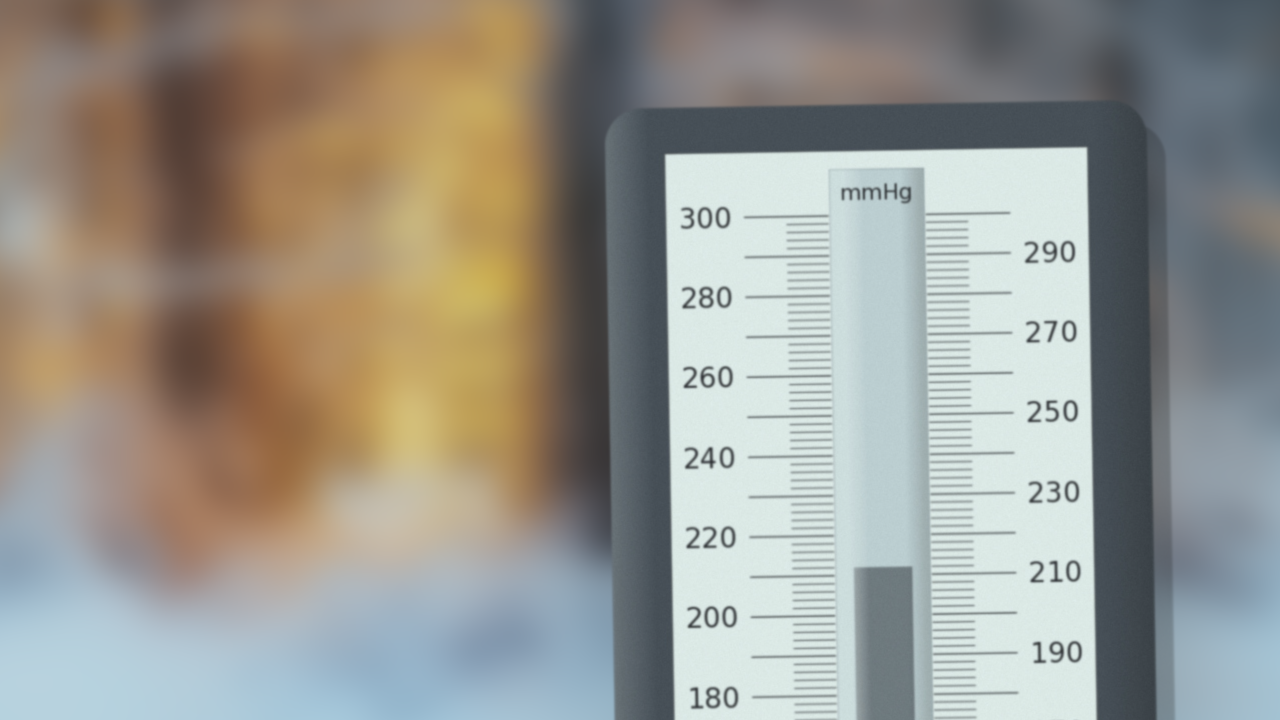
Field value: 212 mmHg
